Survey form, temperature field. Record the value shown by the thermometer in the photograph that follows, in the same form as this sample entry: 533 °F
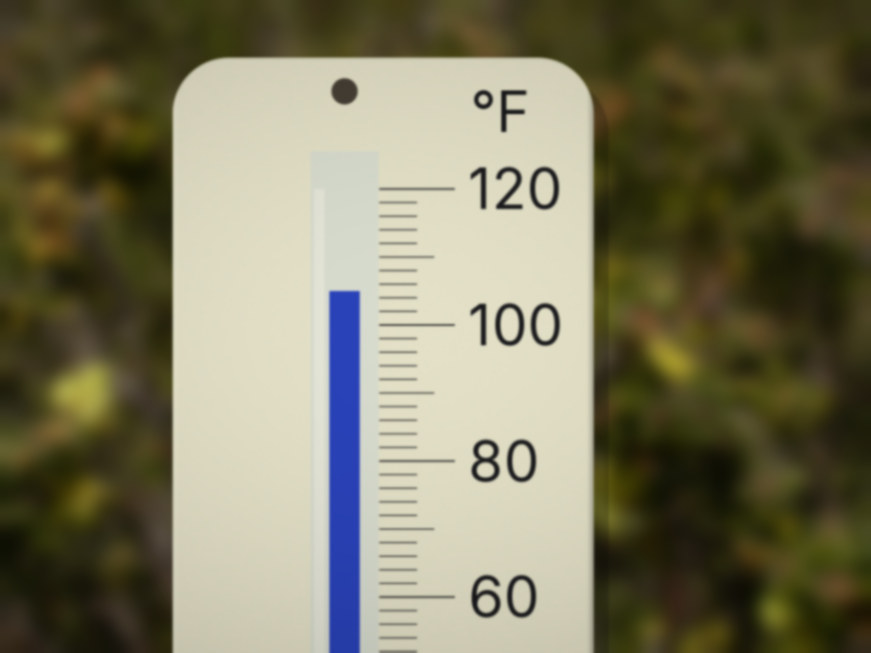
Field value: 105 °F
